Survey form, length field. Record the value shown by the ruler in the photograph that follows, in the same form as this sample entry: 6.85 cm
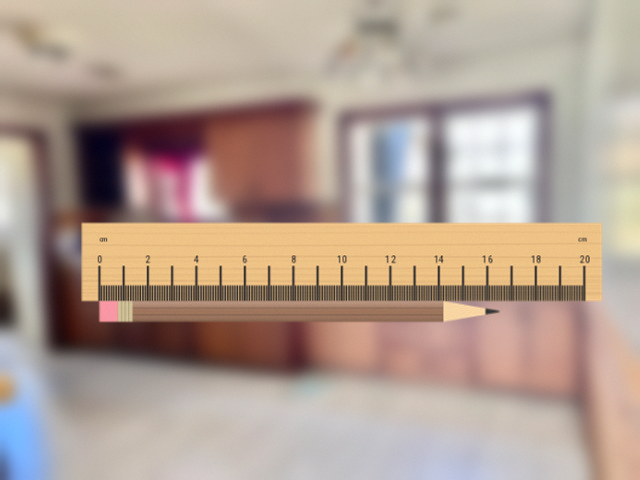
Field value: 16.5 cm
